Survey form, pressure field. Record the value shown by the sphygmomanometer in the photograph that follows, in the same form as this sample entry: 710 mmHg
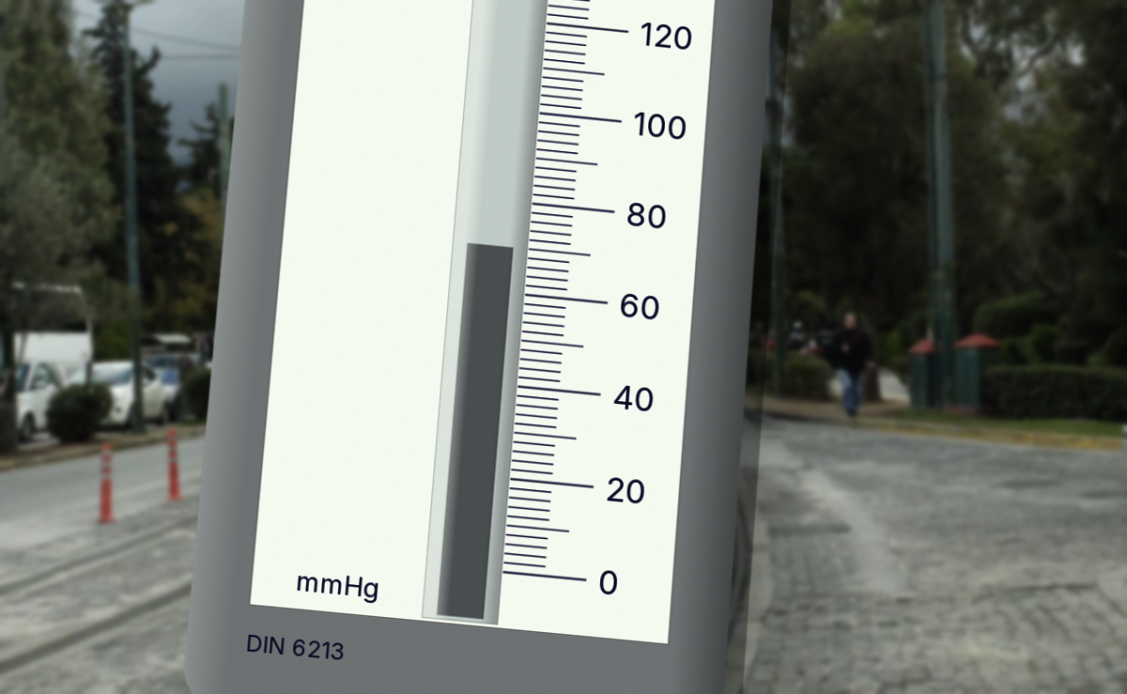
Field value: 70 mmHg
